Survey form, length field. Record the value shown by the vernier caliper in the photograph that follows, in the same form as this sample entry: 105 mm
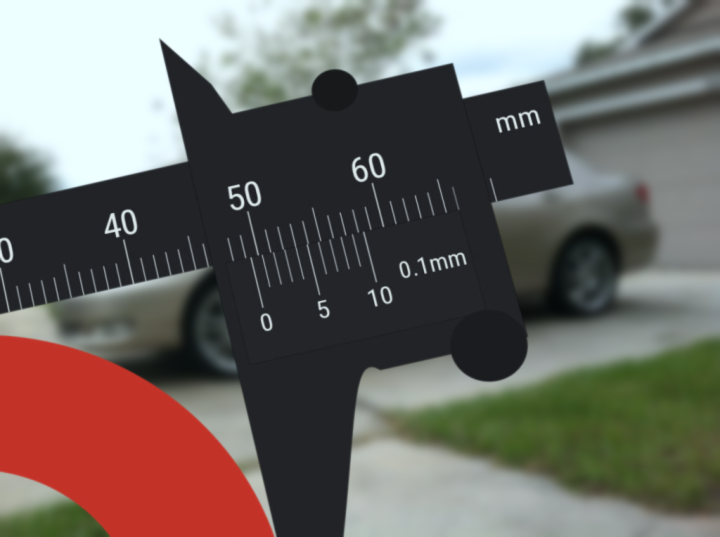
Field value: 49.4 mm
